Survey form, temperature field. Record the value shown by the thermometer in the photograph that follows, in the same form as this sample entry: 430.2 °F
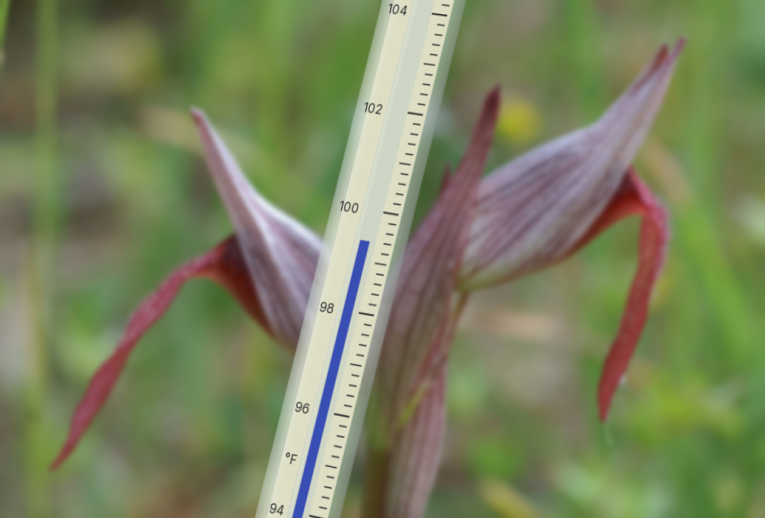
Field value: 99.4 °F
